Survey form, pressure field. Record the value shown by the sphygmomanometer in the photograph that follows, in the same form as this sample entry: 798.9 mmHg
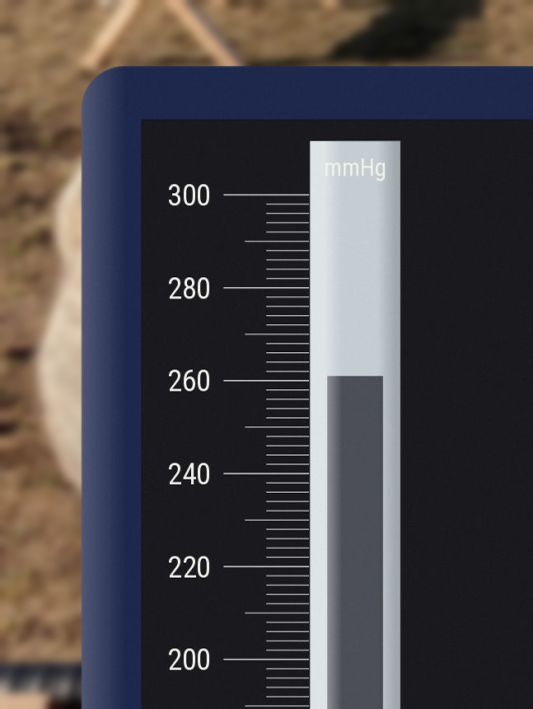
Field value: 261 mmHg
